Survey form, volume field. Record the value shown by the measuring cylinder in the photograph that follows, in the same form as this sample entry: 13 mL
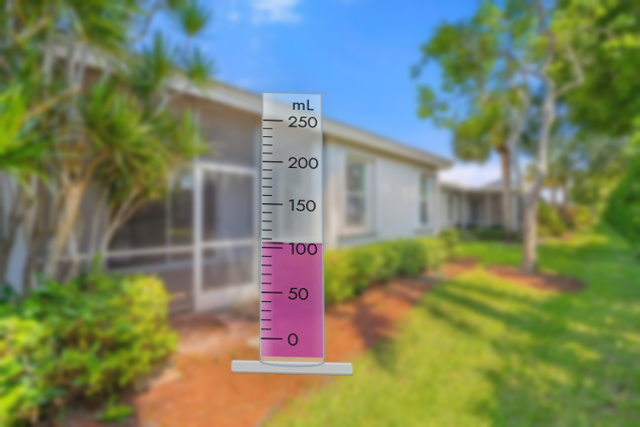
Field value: 105 mL
